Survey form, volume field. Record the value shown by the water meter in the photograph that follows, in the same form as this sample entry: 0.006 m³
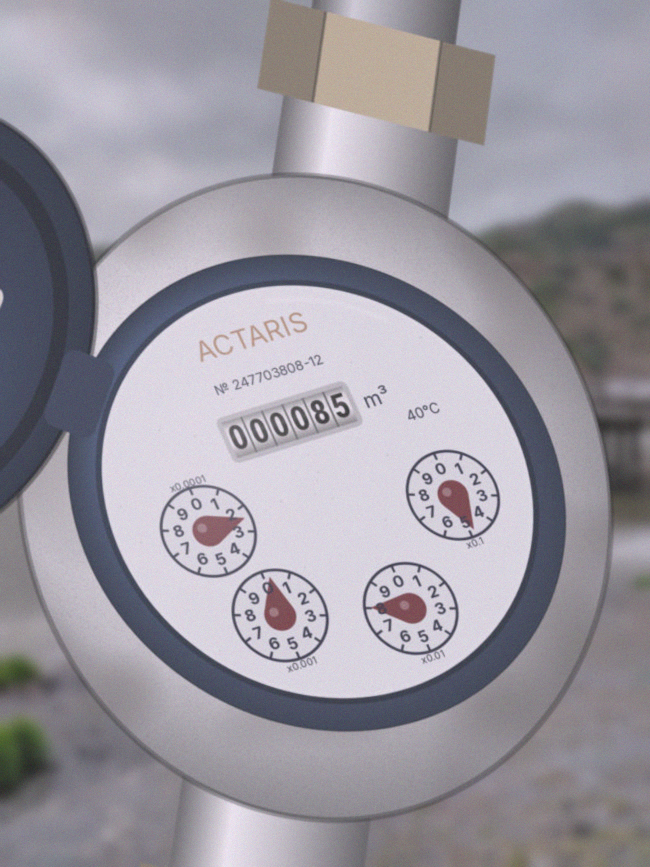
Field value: 85.4802 m³
